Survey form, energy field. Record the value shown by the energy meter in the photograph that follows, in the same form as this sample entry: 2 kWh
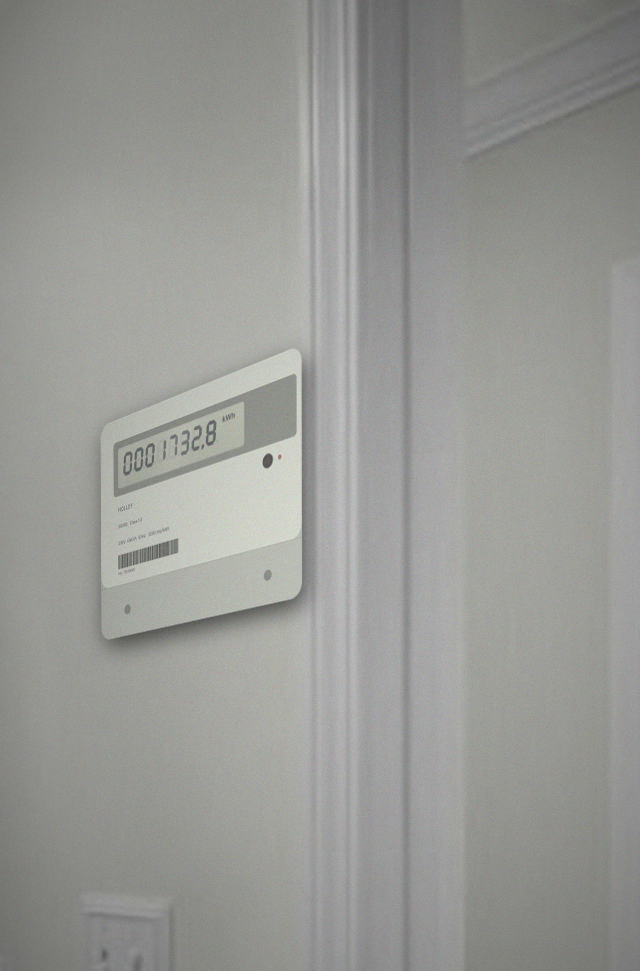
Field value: 1732.8 kWh
